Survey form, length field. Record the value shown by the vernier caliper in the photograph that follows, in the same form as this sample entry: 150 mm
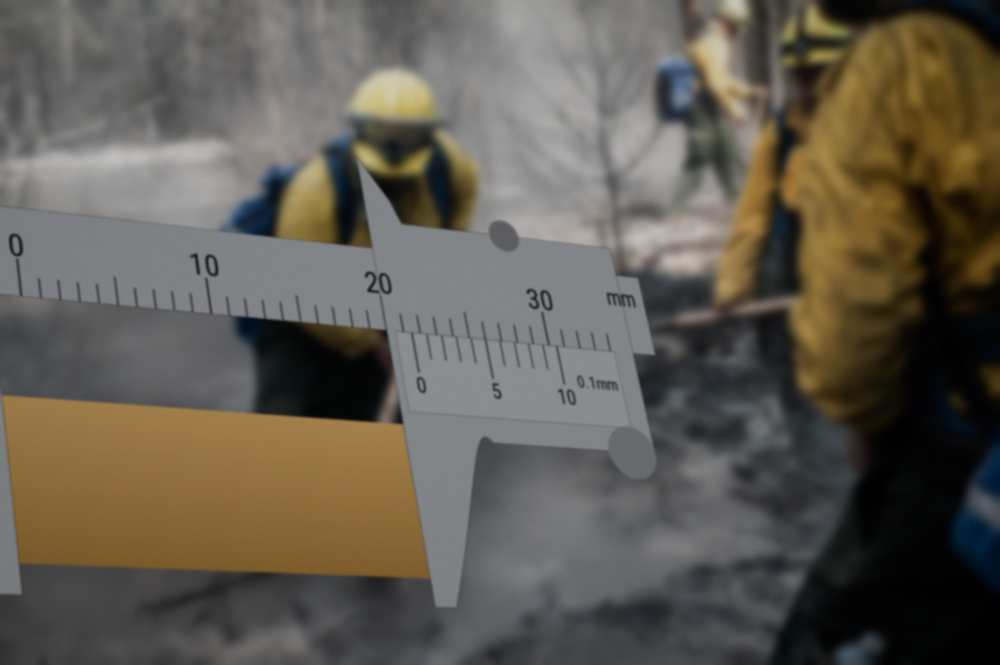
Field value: 21.5 mm
